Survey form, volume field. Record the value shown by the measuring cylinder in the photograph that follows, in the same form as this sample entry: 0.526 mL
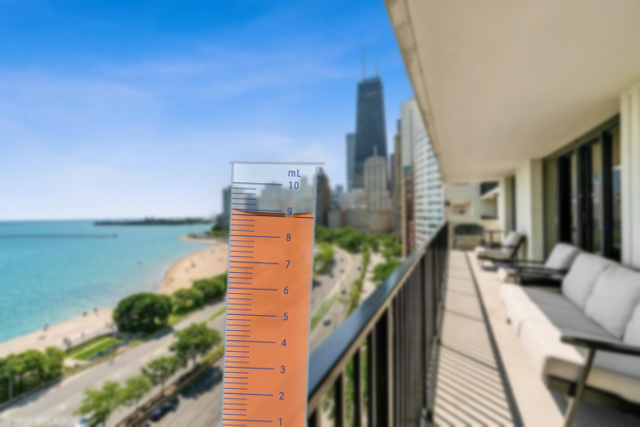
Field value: 8.8 mL
